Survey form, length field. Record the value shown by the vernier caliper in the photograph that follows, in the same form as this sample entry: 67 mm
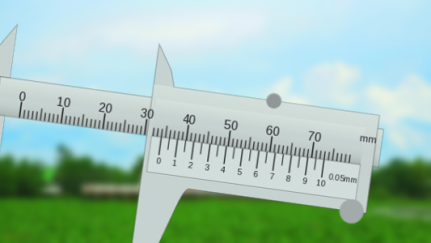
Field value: 34.0 mm
